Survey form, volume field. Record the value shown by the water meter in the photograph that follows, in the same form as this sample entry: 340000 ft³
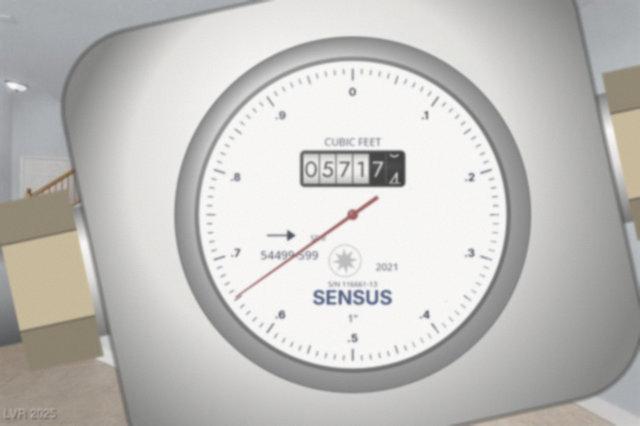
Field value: 57173.65 ft³
